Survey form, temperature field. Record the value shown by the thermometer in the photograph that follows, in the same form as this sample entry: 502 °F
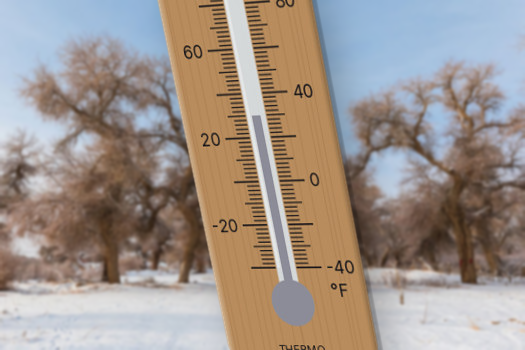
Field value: 30 °F
